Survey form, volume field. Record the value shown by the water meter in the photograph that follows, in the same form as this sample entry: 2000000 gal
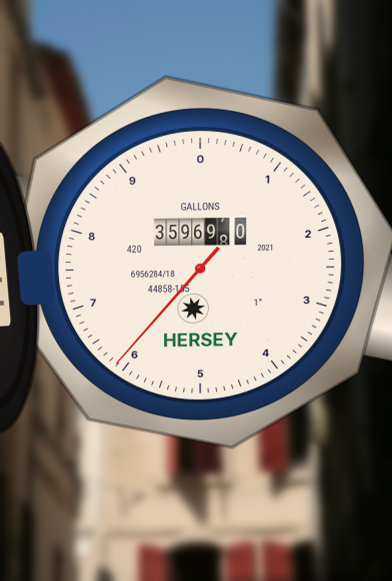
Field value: 3596976.1 gal
